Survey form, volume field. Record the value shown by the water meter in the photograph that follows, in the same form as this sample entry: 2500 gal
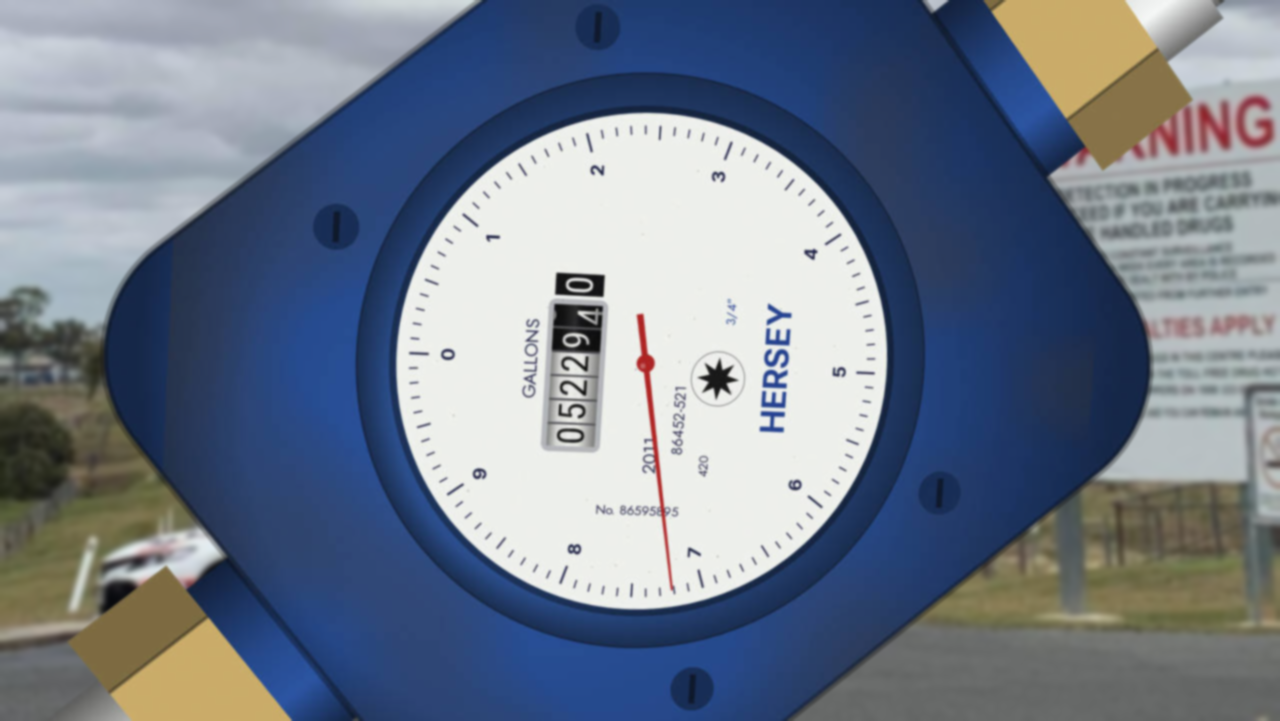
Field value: 522937.2 gal
